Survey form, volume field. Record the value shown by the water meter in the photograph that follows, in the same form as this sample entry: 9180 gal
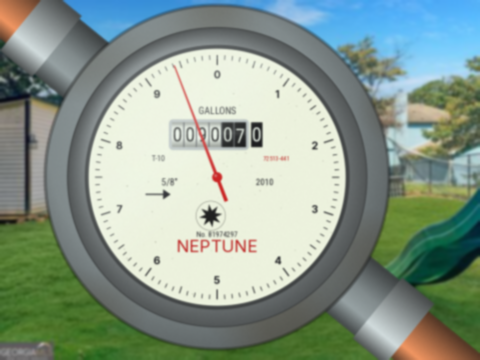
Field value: 90069.4 gal
